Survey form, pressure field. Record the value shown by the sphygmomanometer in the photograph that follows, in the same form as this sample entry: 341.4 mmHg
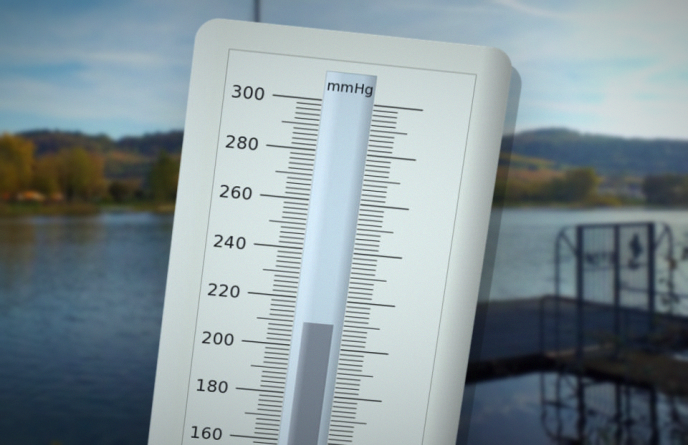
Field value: 210 mmHg
